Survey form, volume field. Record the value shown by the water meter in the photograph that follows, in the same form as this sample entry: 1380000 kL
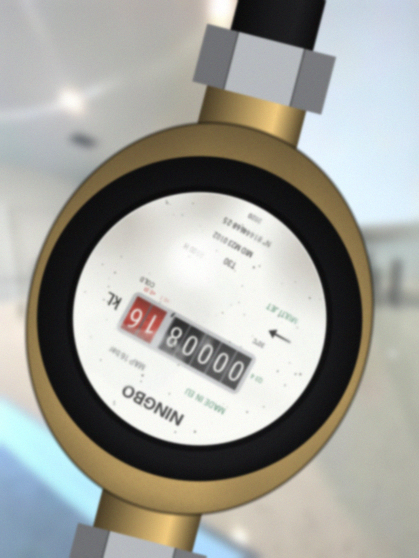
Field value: 8.16 kL
